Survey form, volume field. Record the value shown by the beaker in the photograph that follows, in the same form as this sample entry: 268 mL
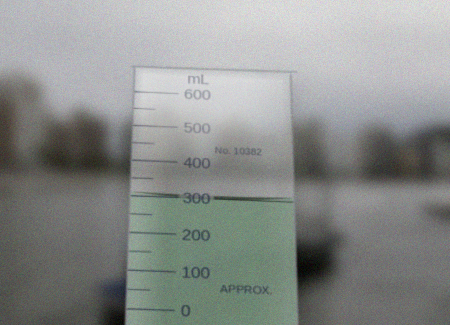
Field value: 300 mL
